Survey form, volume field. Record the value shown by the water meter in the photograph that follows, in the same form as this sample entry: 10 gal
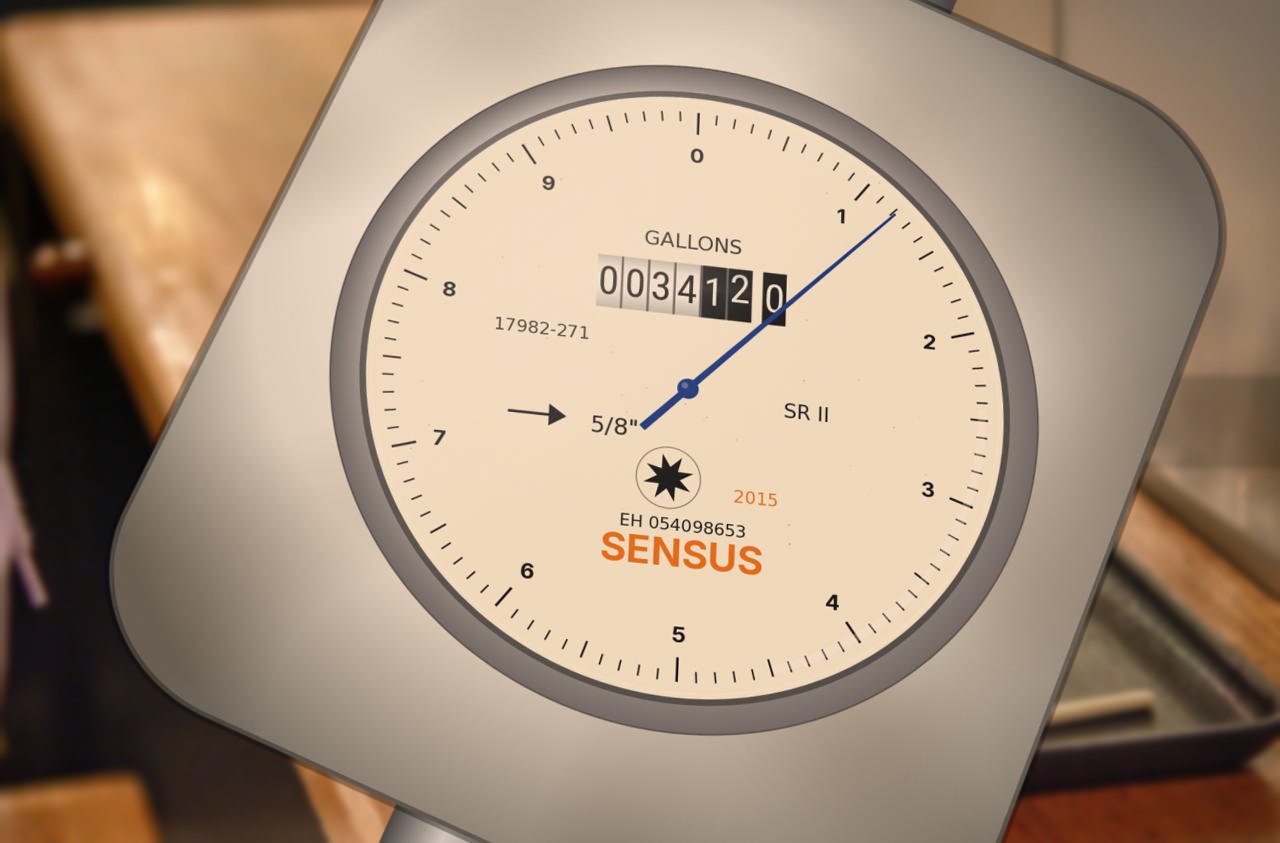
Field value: 34121.2 gal
